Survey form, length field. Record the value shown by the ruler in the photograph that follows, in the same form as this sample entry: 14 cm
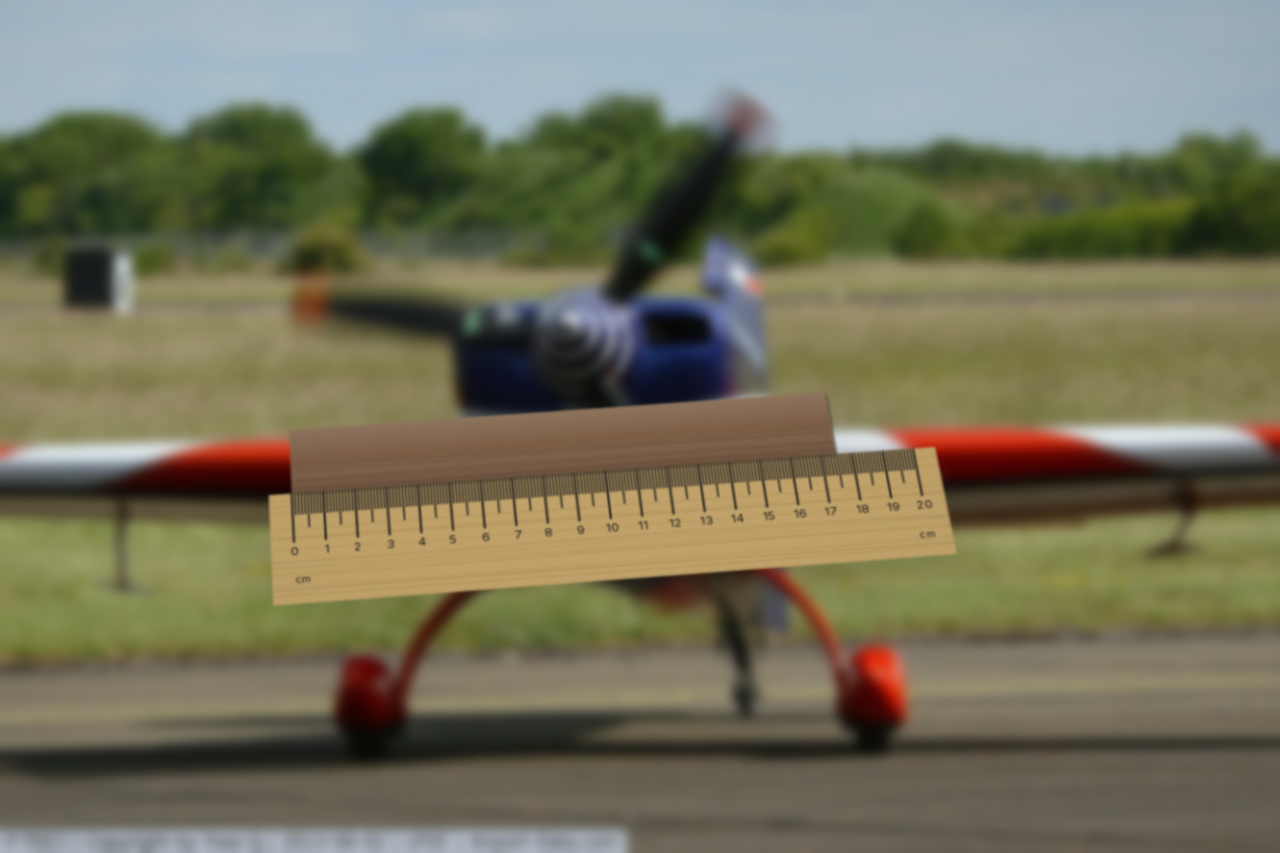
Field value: 17.5 cm
